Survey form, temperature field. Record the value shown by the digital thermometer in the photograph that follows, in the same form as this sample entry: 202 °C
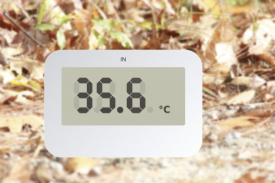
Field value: 35.6 °C
